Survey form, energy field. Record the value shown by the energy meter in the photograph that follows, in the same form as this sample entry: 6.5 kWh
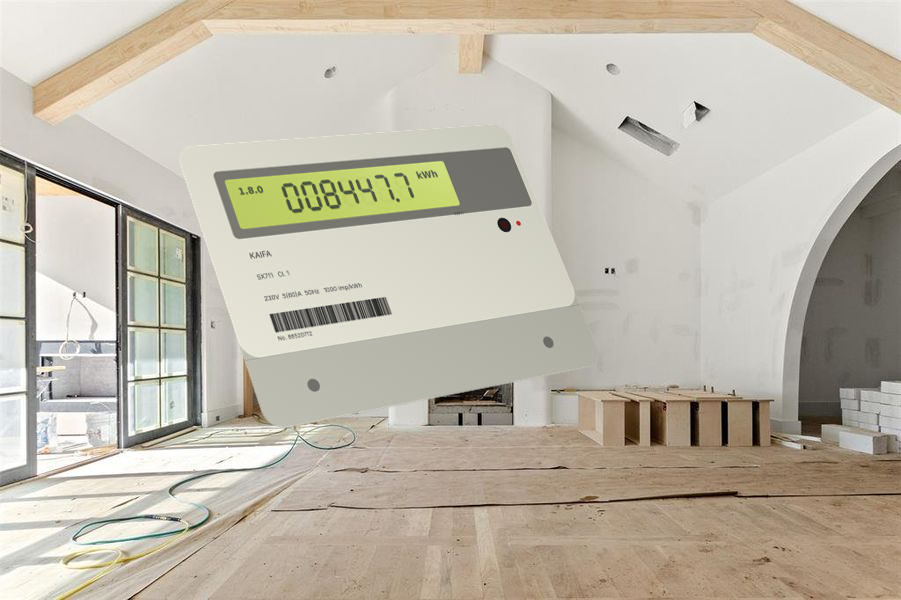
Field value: 8447.7 kWh
